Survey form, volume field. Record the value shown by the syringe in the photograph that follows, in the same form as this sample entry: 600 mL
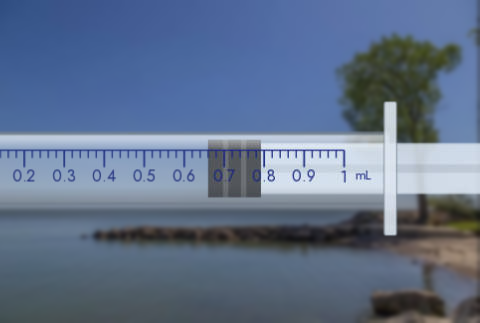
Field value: 0.66 mL
